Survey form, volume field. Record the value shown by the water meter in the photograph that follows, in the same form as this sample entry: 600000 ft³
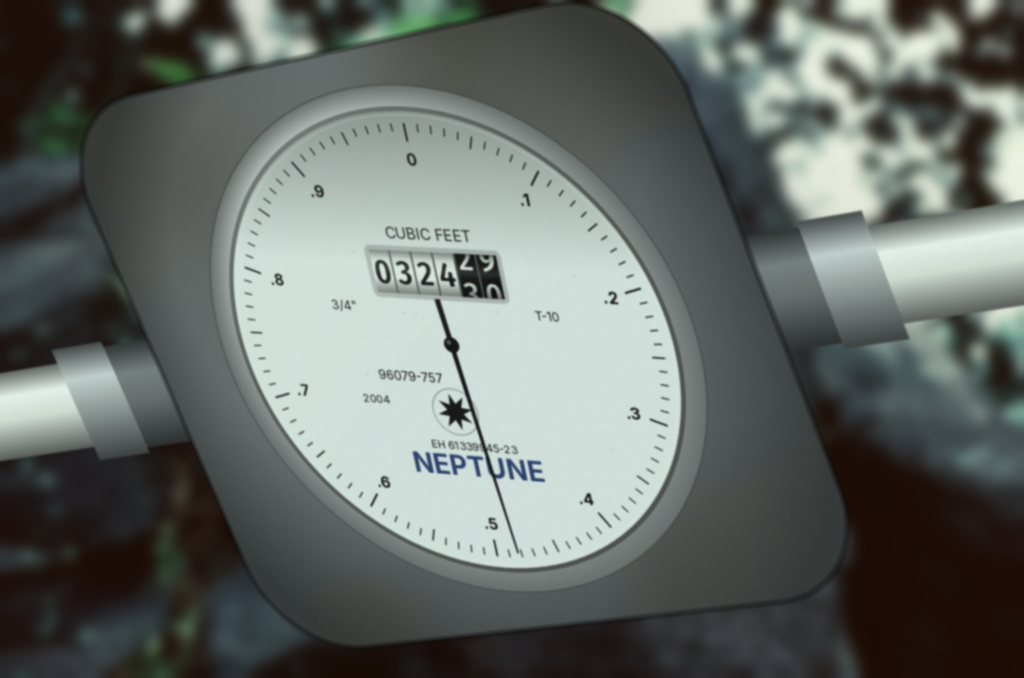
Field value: 32429.48 ft³
